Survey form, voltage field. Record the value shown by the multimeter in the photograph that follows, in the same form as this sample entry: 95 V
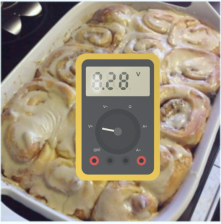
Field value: 8.28 V
